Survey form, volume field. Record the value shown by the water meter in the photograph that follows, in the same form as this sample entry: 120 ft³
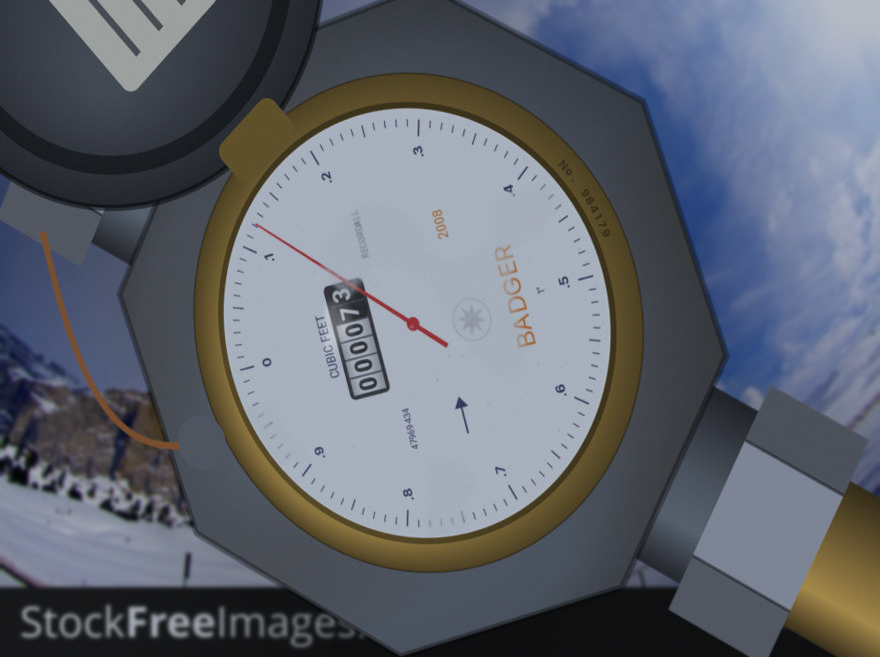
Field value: 73.12 ft³
